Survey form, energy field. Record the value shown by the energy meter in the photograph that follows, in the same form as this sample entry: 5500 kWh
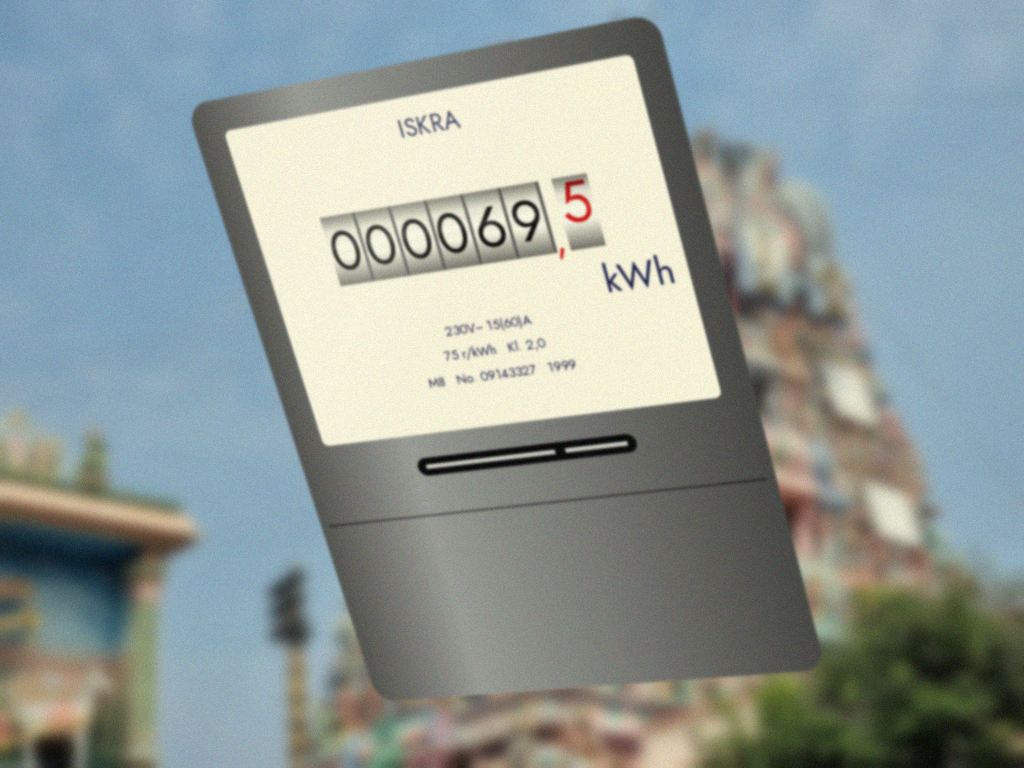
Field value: 69.5 kWh
